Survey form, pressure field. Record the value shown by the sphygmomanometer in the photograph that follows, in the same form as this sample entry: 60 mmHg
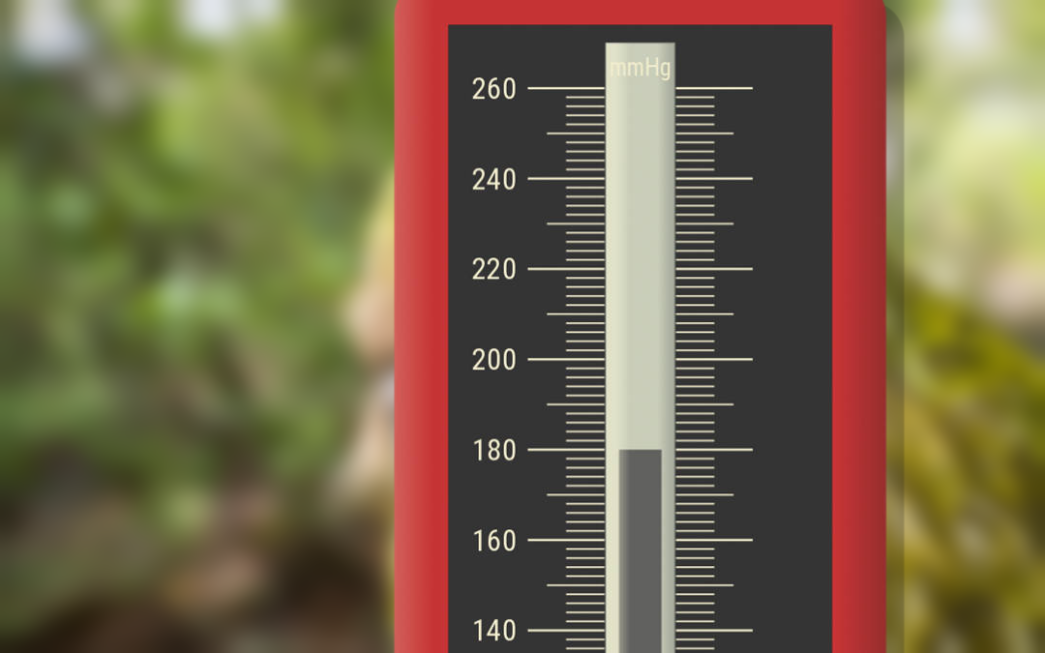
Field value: 180 mmHg
